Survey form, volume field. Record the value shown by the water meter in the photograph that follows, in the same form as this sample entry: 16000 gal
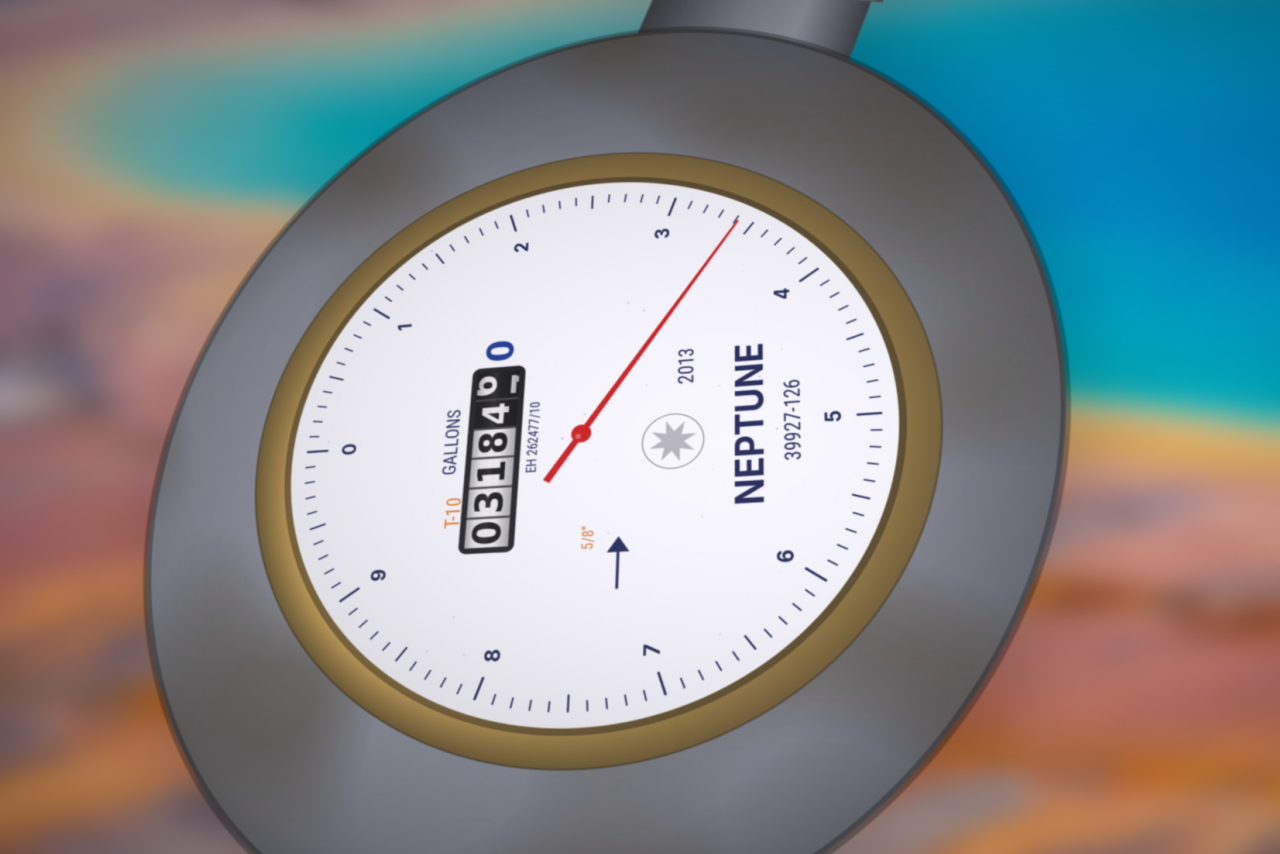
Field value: 318463.4 gal
